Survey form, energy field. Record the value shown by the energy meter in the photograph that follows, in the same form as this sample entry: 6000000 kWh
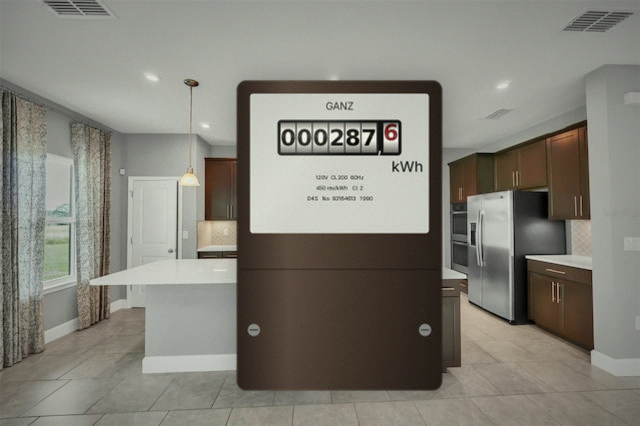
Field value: 287.6 kWh
